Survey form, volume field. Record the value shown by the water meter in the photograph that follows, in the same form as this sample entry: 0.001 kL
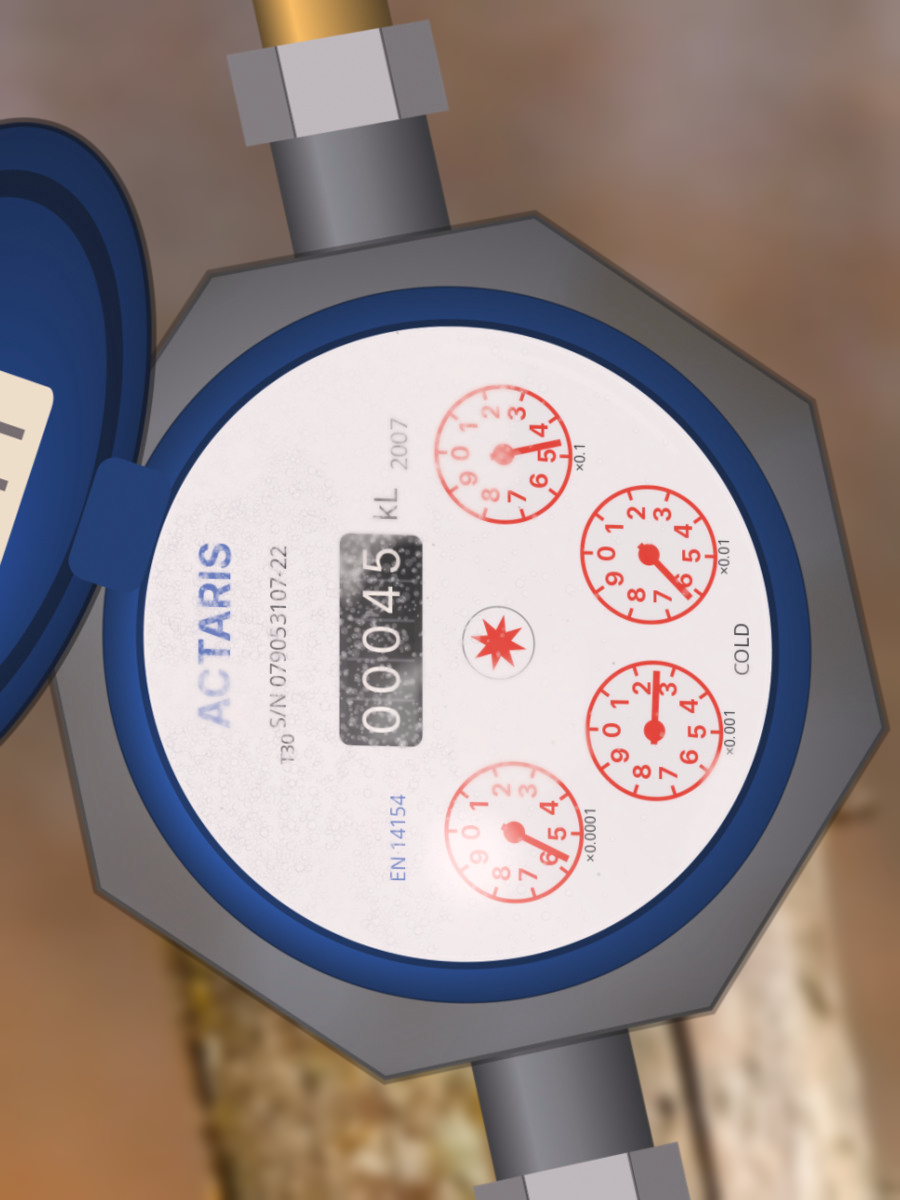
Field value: 45.4625 kL
